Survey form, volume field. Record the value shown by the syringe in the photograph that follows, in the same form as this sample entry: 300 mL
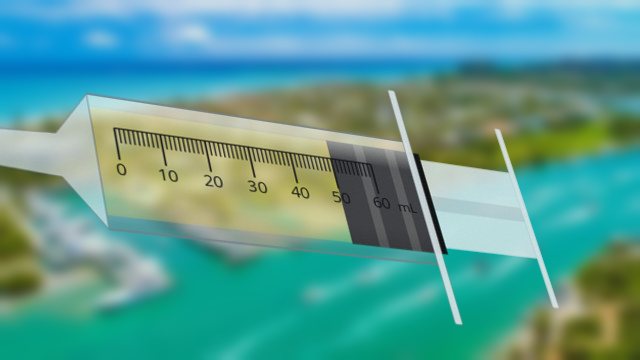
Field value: 50 mL
